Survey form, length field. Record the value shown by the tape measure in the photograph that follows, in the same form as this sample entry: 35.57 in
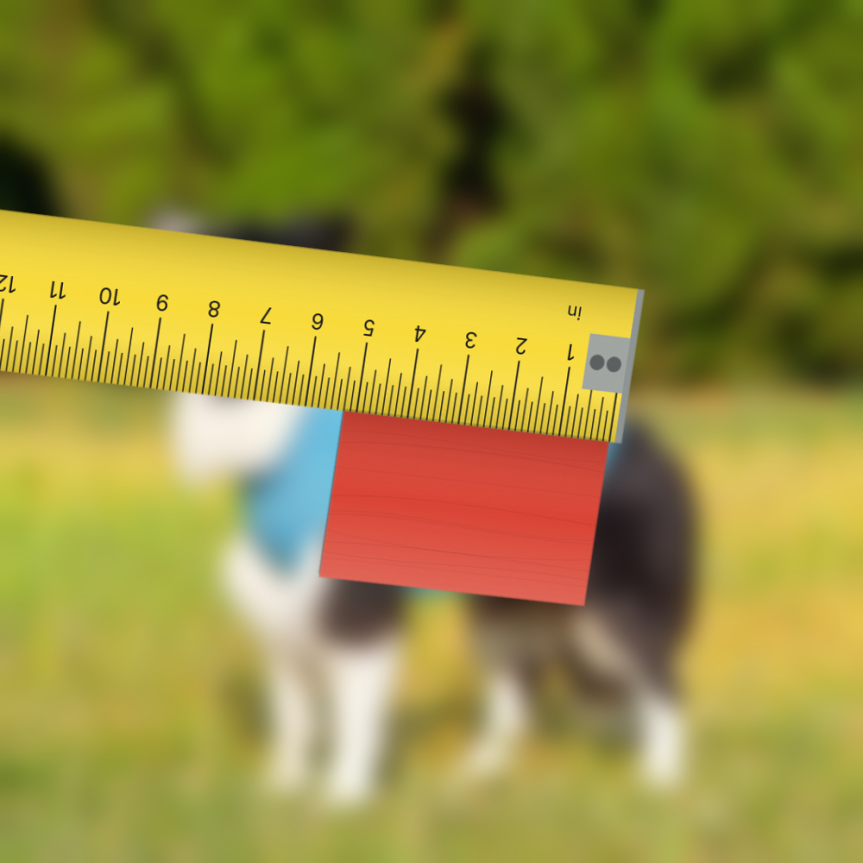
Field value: 5.25 in
